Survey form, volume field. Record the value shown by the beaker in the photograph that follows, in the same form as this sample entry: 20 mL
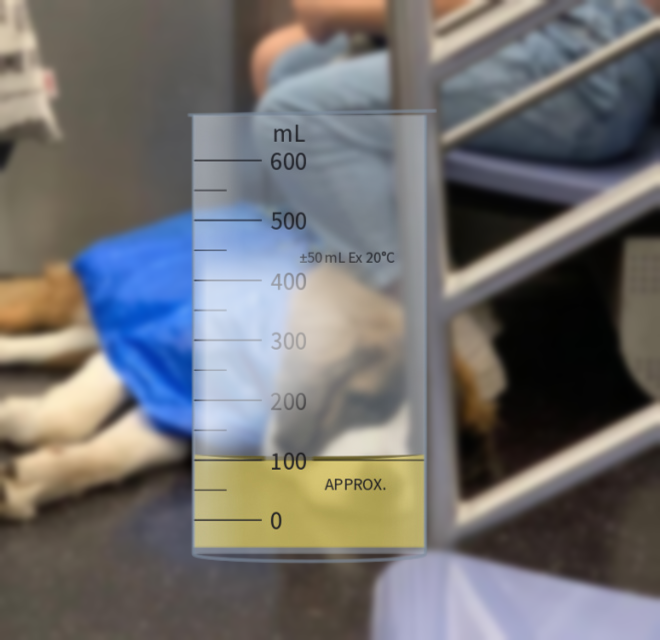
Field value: 100 mL
